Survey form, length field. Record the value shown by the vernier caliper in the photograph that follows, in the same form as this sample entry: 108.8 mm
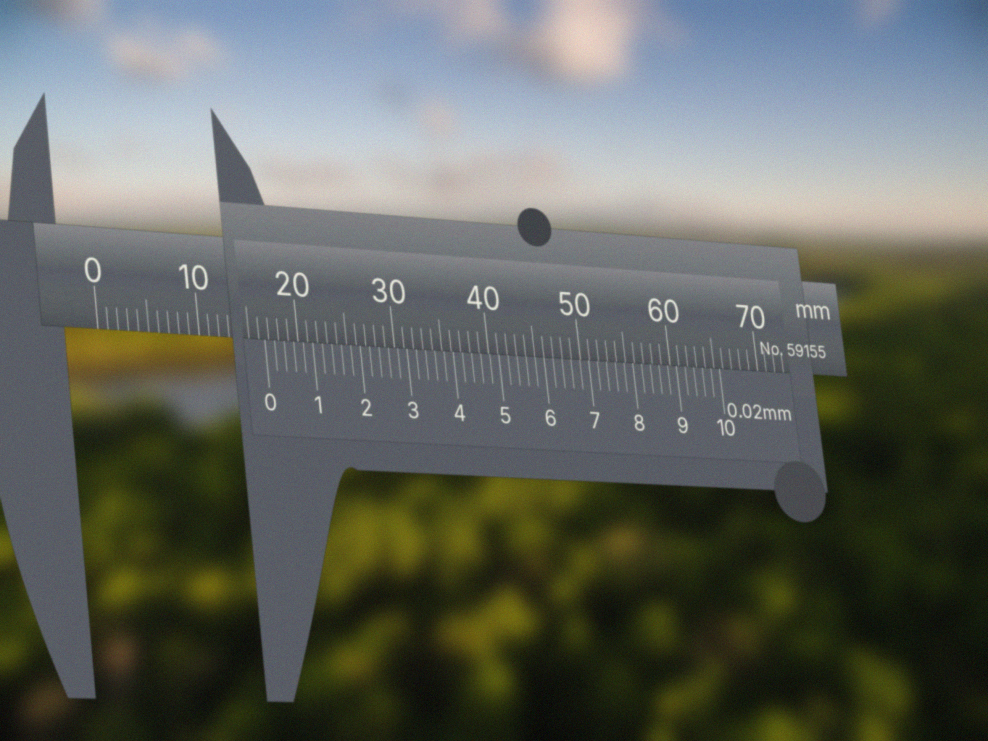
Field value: 16.6 mm
